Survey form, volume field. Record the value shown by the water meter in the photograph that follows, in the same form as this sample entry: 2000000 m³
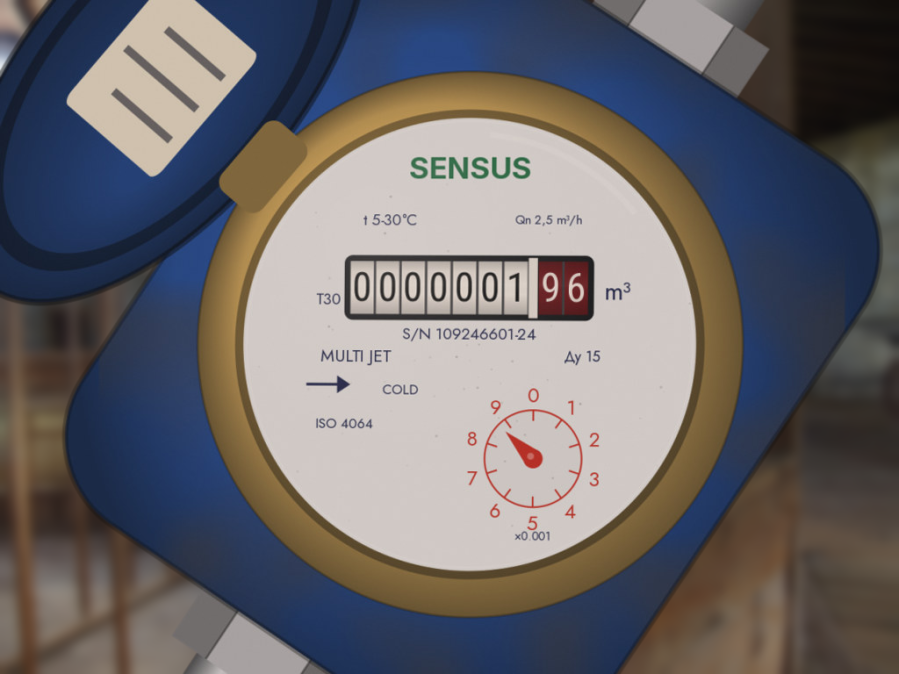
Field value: 1.968 m³
